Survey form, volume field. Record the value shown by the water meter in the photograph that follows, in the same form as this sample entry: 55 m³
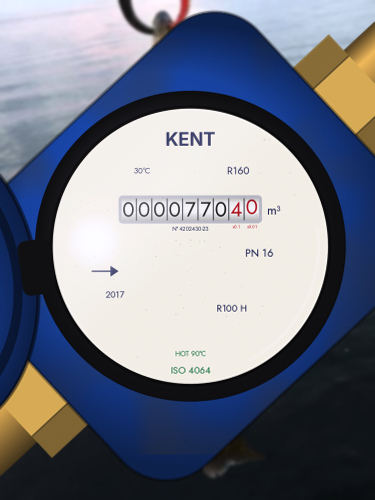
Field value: 770.40 m³
